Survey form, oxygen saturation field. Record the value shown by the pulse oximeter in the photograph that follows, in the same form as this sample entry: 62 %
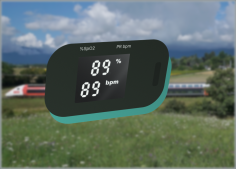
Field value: 89 %
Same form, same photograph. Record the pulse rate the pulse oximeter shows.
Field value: 89 bpm
